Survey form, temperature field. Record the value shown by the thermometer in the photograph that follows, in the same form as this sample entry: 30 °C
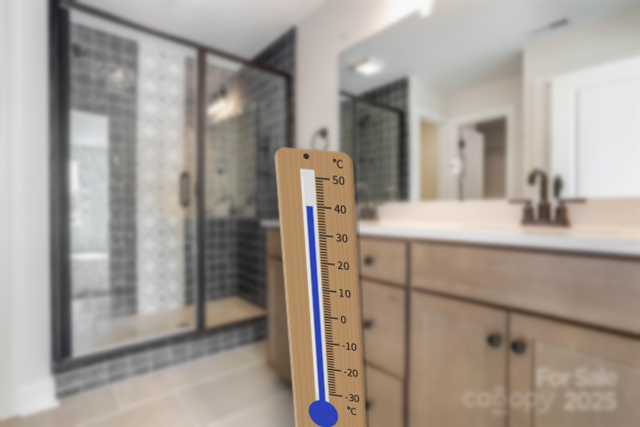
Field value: 40 °C
